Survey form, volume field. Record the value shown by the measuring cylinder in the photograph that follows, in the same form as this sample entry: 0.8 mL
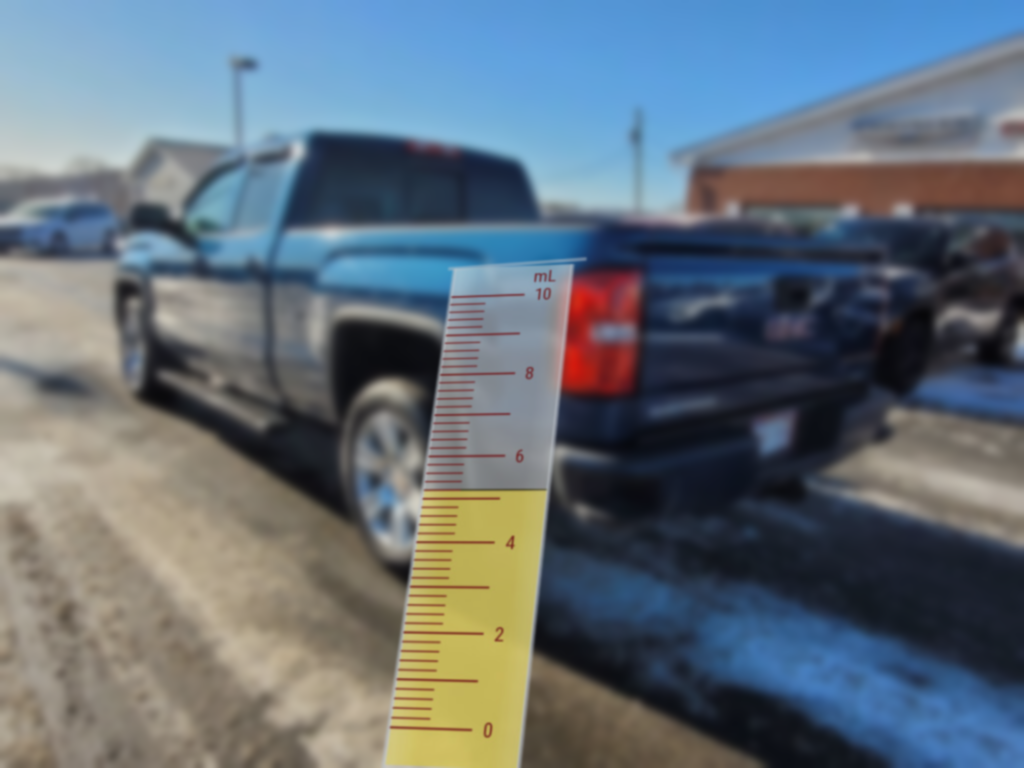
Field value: 5.2 mL
